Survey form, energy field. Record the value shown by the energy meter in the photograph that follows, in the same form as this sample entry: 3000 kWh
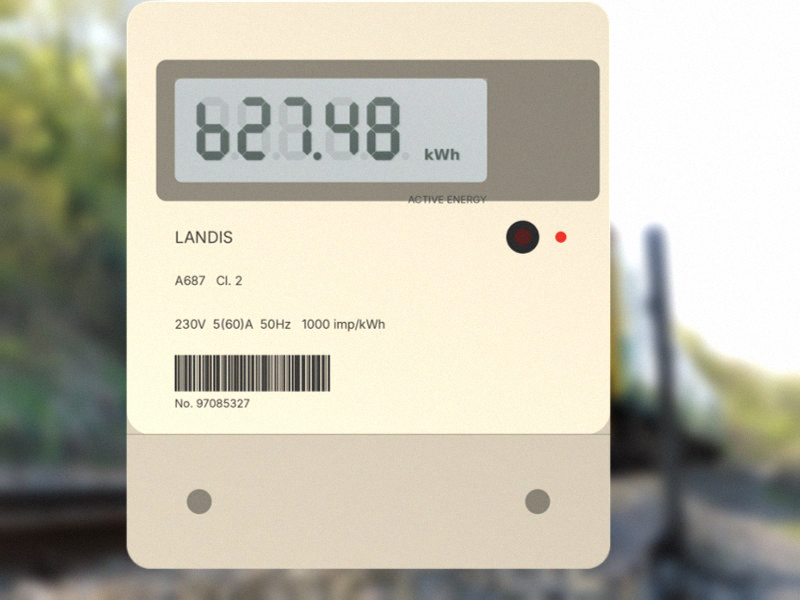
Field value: 627.48 kWh
